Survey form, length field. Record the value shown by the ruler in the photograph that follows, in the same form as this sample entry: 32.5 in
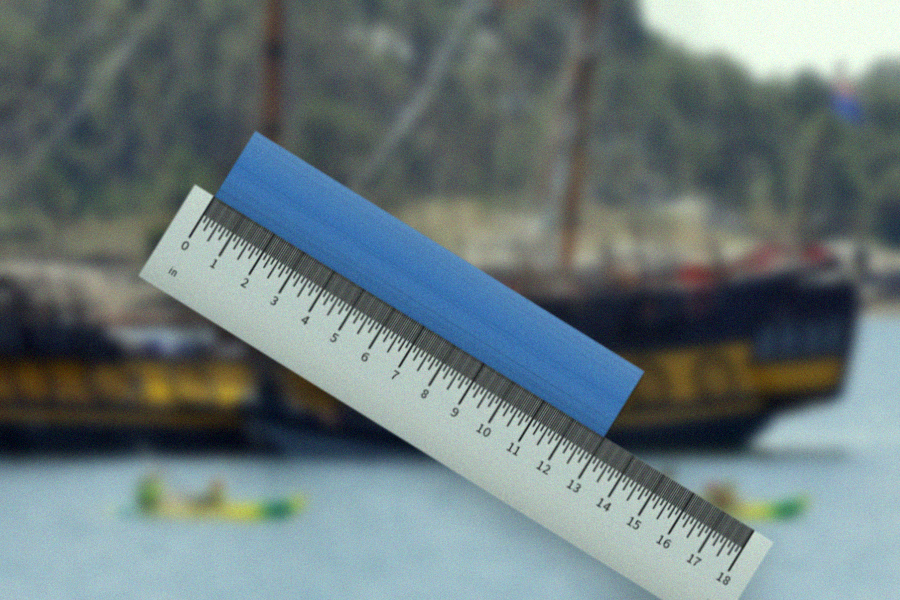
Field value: 13 in
